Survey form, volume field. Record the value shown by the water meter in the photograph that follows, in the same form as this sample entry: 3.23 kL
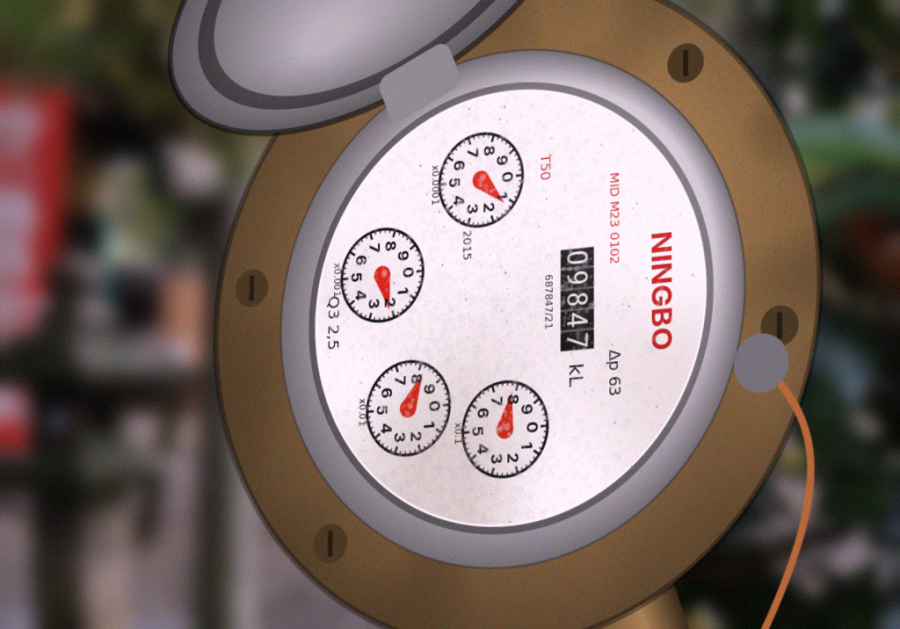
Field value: 9847.7821 kL
